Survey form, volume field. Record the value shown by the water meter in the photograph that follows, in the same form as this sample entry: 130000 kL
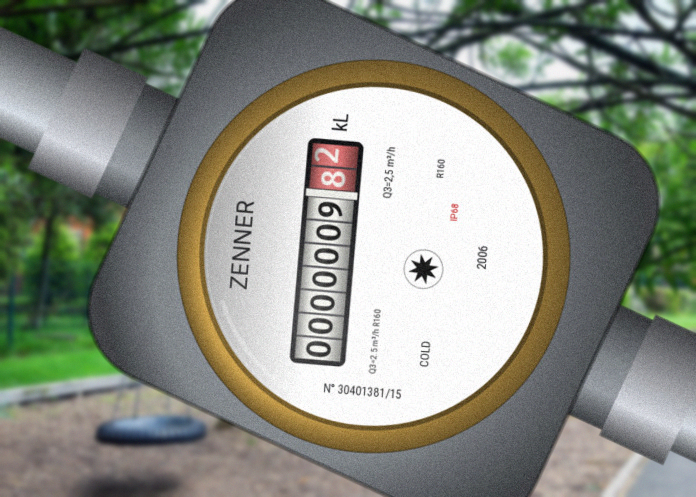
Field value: 9.82 kL
